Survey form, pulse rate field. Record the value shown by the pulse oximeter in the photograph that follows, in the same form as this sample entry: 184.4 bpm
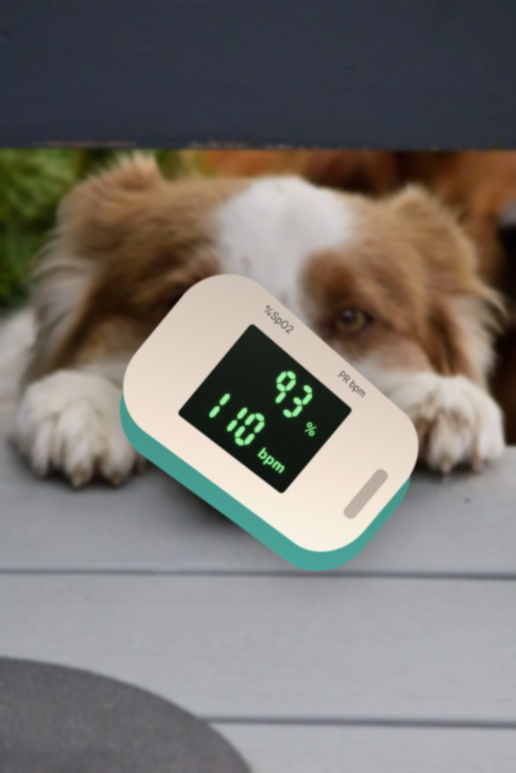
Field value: 110 bpm
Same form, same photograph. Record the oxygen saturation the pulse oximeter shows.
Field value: 93 %
